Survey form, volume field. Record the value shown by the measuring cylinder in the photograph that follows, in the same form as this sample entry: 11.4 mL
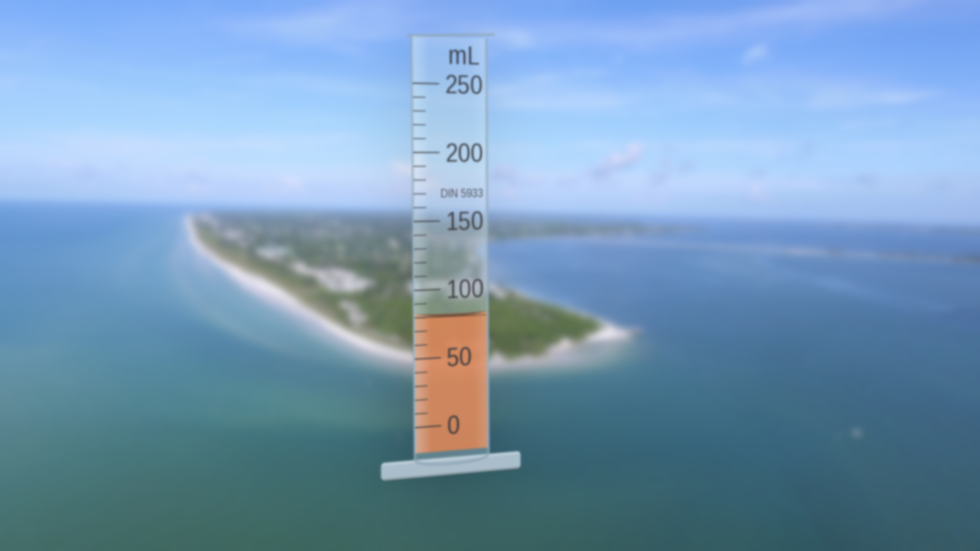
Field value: 80 mL
